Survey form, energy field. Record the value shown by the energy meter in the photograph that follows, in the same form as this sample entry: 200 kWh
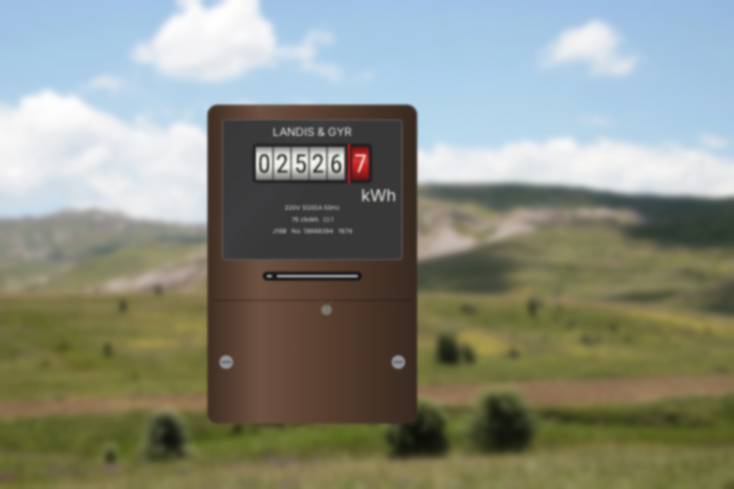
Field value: 2526.7 kWh
